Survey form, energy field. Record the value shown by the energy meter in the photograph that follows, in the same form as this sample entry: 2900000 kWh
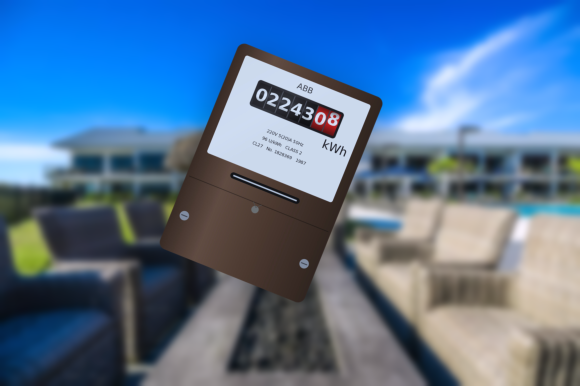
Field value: 2243.08 kWh
